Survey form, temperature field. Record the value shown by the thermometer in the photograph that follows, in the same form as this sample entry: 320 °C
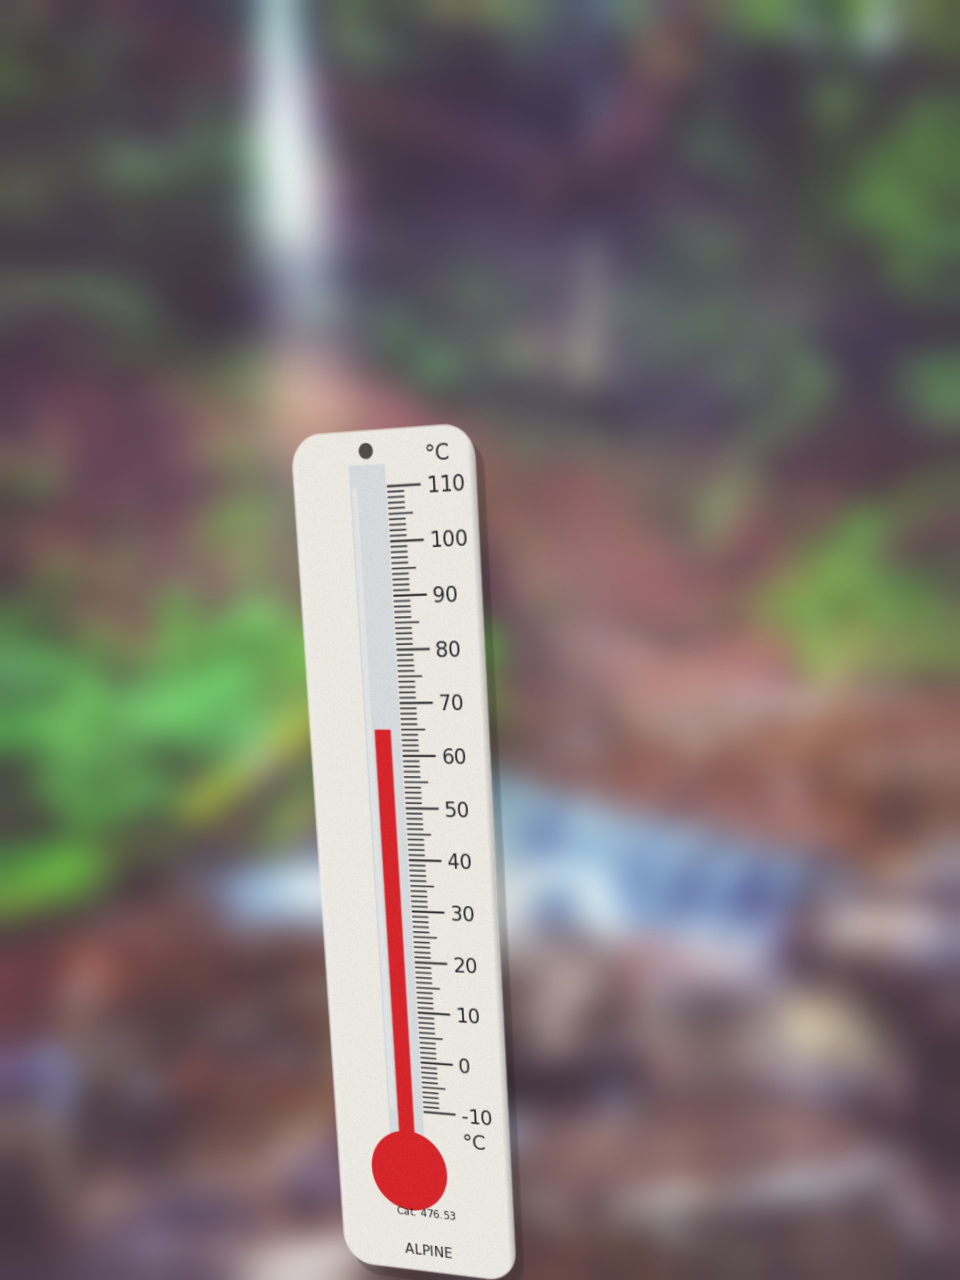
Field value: 65 °C
